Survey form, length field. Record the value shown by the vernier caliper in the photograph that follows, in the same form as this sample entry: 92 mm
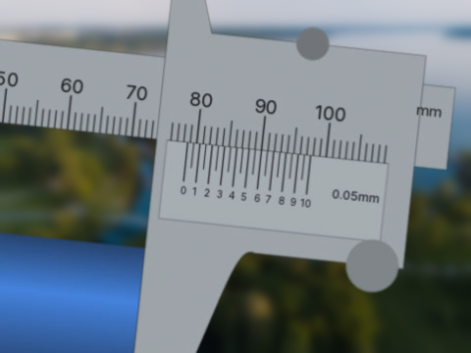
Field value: 78.6 mm
